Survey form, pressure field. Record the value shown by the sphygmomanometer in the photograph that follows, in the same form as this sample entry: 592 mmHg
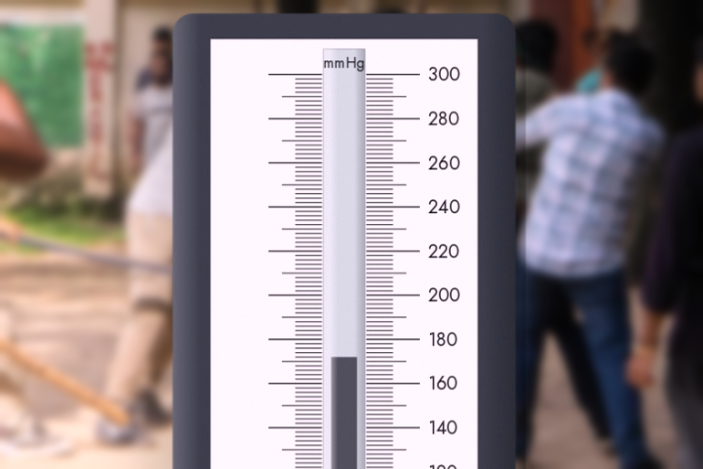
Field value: 172 mmHg
